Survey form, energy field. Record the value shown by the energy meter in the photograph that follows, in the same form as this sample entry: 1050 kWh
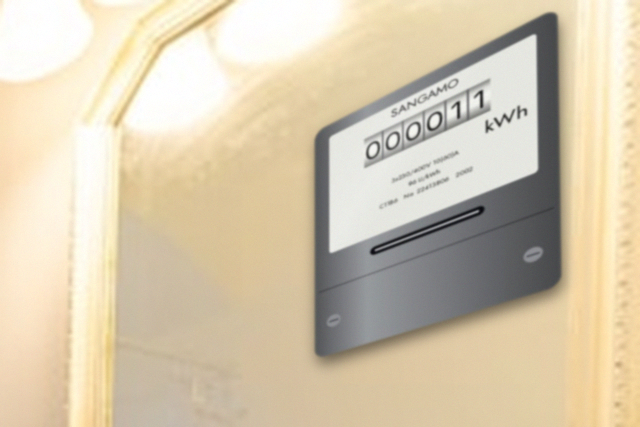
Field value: 11 kWh
